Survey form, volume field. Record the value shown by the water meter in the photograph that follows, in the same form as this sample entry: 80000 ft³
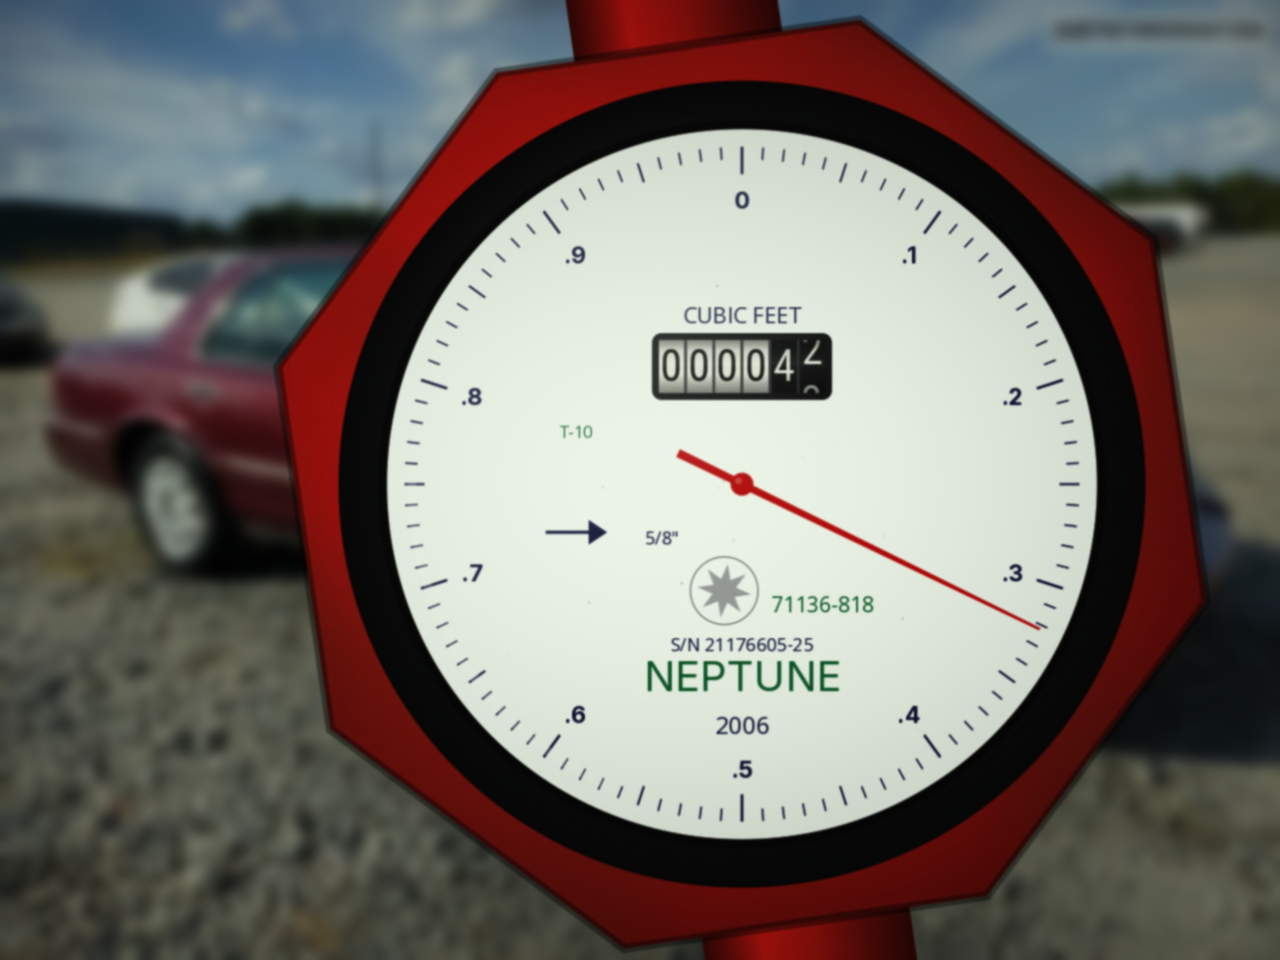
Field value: 42.32 ft³
